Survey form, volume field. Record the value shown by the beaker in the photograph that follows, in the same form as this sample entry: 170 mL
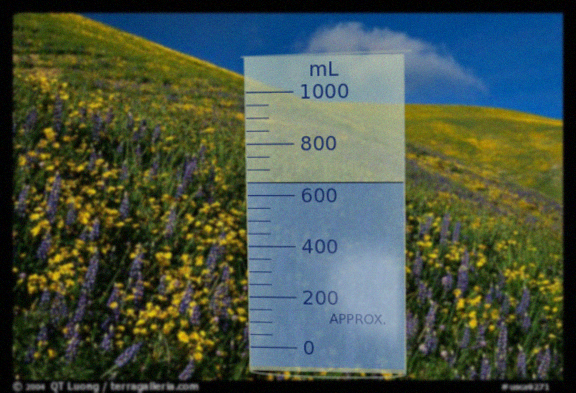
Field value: 650 mL
